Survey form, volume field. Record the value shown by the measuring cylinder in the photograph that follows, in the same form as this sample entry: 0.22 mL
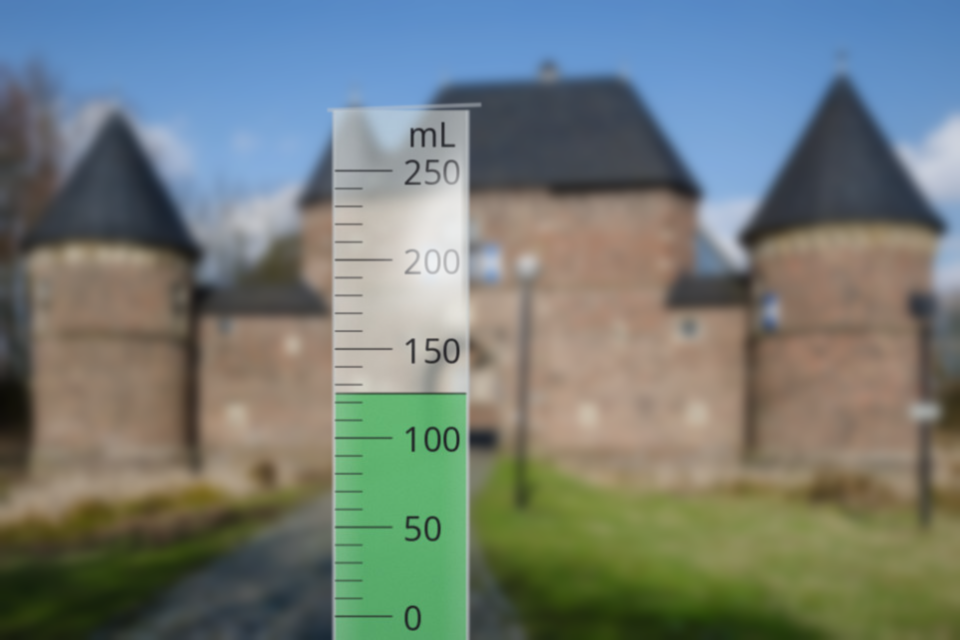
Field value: 125 mL
